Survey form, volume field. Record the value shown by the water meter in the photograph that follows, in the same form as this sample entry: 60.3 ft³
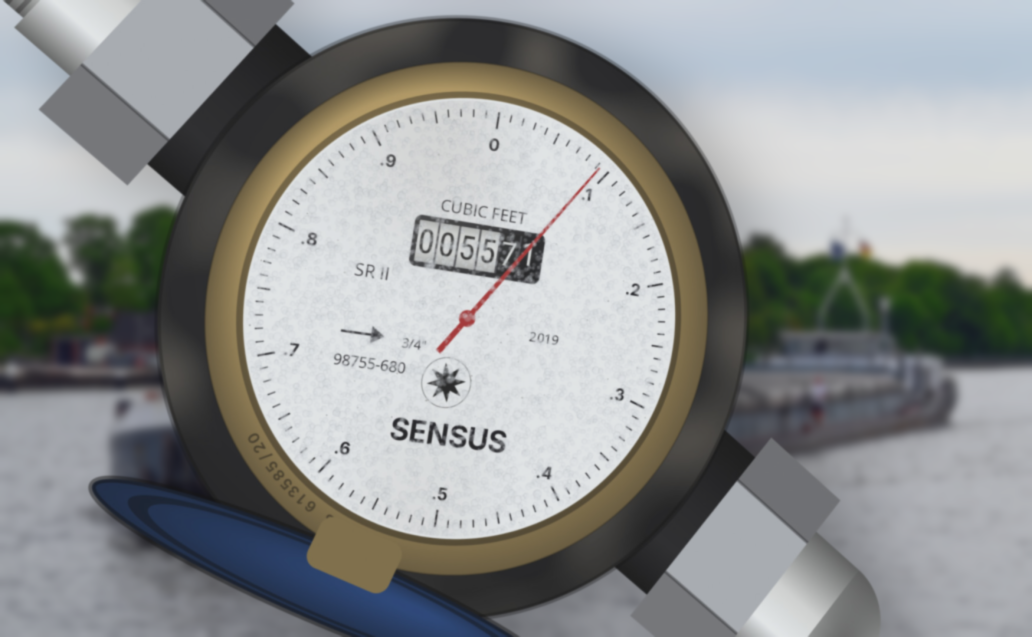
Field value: 5571.09 ft³
